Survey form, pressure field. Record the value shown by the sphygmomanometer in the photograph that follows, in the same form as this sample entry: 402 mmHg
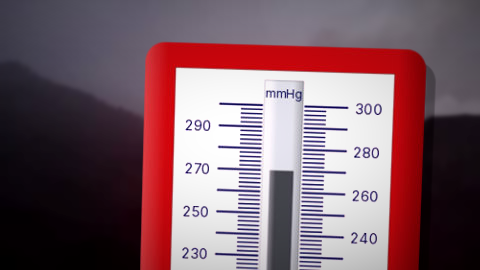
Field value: 270 mmHg
